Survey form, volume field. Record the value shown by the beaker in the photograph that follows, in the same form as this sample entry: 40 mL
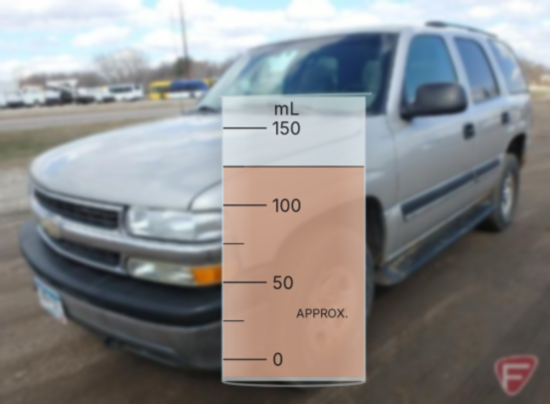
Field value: 125 mL
